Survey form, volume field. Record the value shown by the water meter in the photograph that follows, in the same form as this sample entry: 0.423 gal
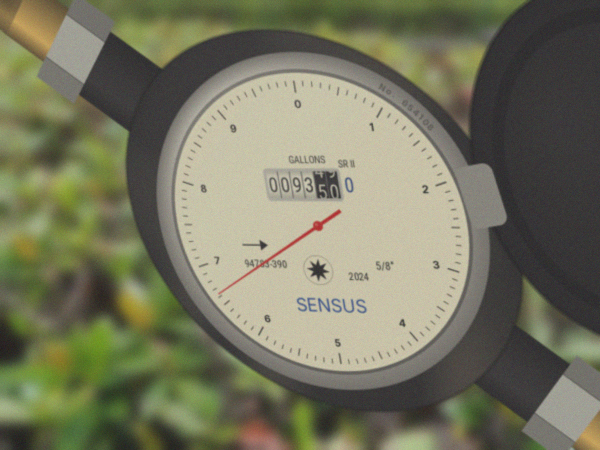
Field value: 93496.6 gal
